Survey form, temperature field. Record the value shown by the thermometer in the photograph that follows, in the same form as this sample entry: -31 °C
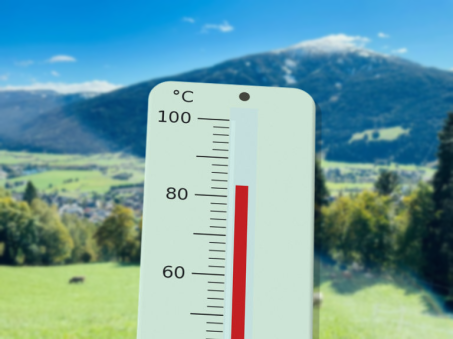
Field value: 83 °C
